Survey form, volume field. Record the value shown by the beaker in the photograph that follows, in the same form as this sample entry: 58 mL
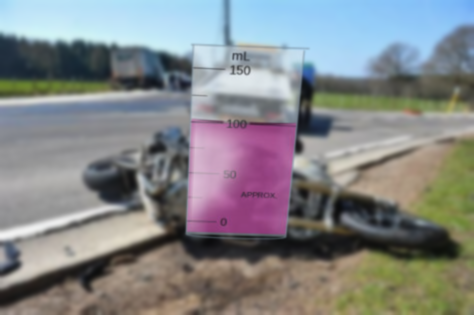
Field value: 100 mL
